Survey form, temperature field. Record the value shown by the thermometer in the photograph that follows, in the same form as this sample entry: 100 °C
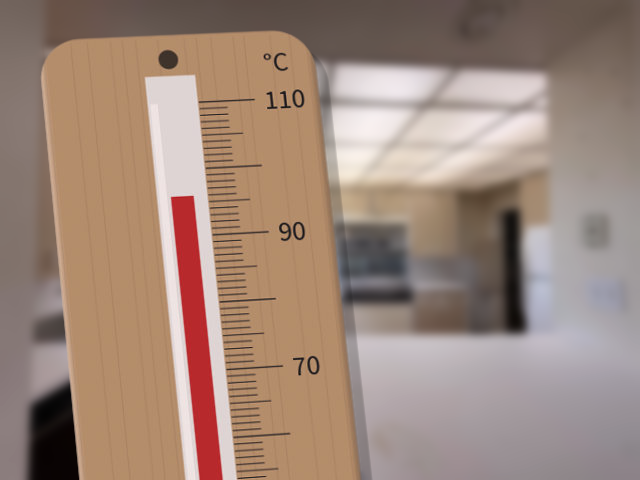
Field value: 96 °C
